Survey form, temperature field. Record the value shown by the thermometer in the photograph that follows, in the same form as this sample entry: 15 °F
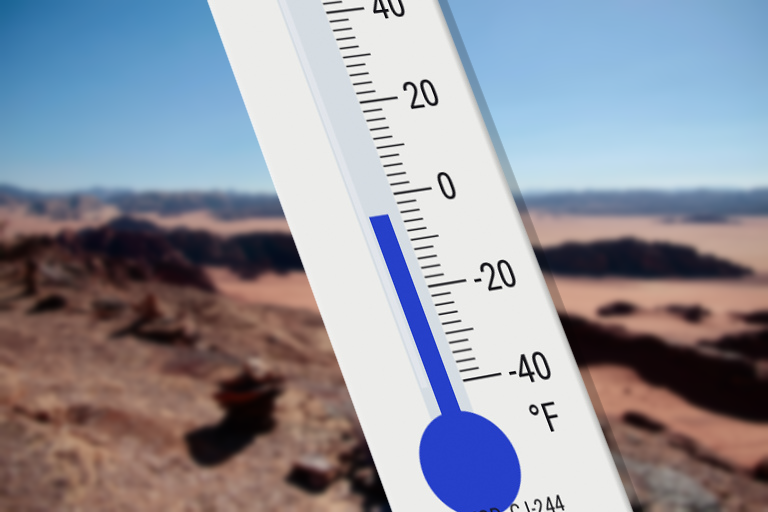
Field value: -4 °F
